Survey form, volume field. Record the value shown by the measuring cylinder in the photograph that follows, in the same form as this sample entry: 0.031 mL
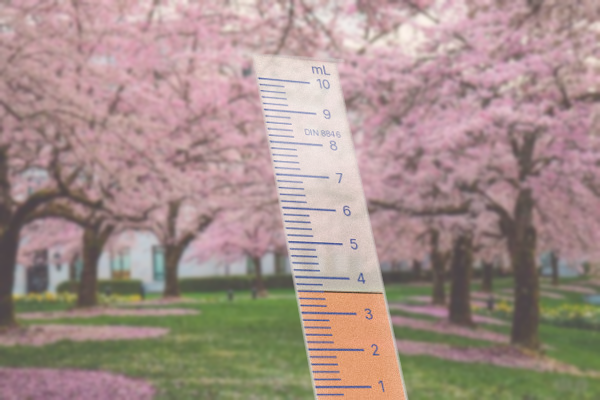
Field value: 3.6 mL
